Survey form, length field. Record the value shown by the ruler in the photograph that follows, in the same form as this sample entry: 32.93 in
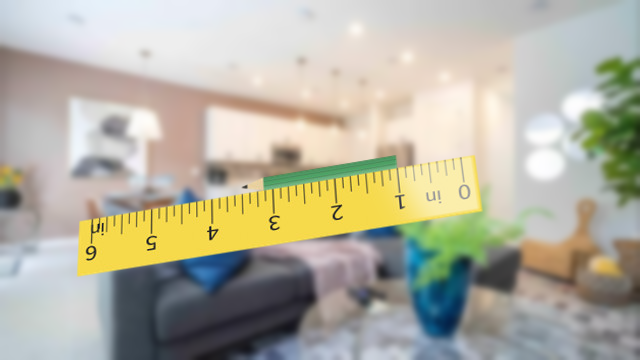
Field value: 2.5 in
